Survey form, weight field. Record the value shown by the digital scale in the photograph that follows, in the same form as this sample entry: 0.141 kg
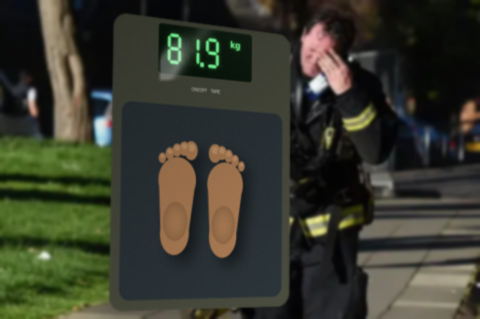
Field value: 81.9 kg
